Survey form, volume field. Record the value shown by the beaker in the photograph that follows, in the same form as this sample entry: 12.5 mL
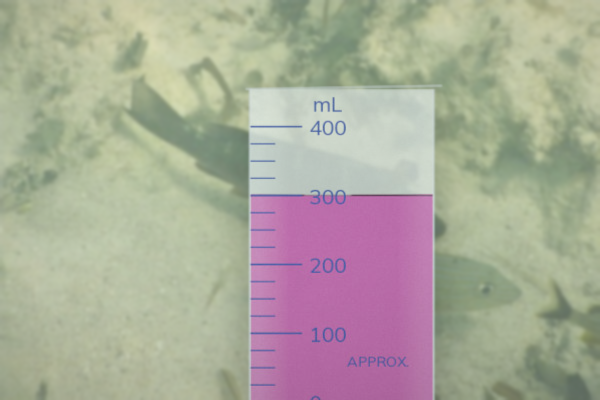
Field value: 300 mL
